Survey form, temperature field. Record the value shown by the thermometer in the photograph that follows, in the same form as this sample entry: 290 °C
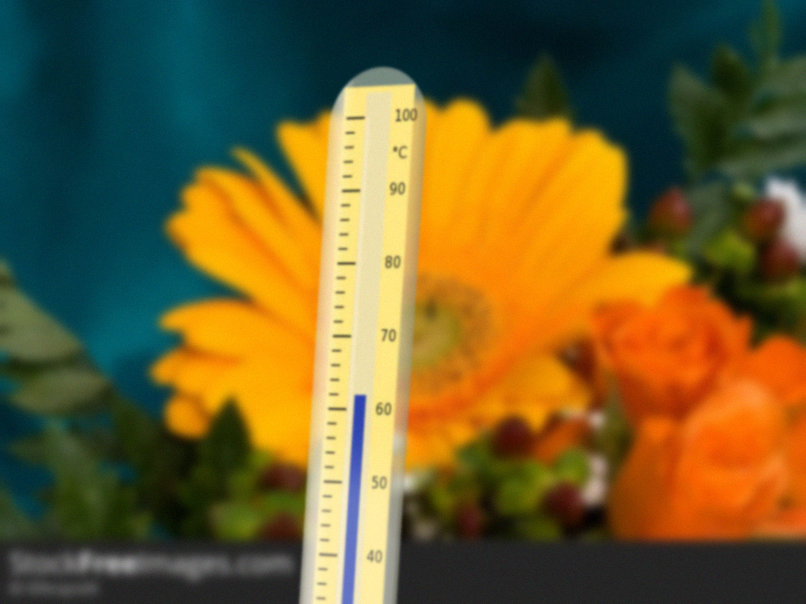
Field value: 62 °C
